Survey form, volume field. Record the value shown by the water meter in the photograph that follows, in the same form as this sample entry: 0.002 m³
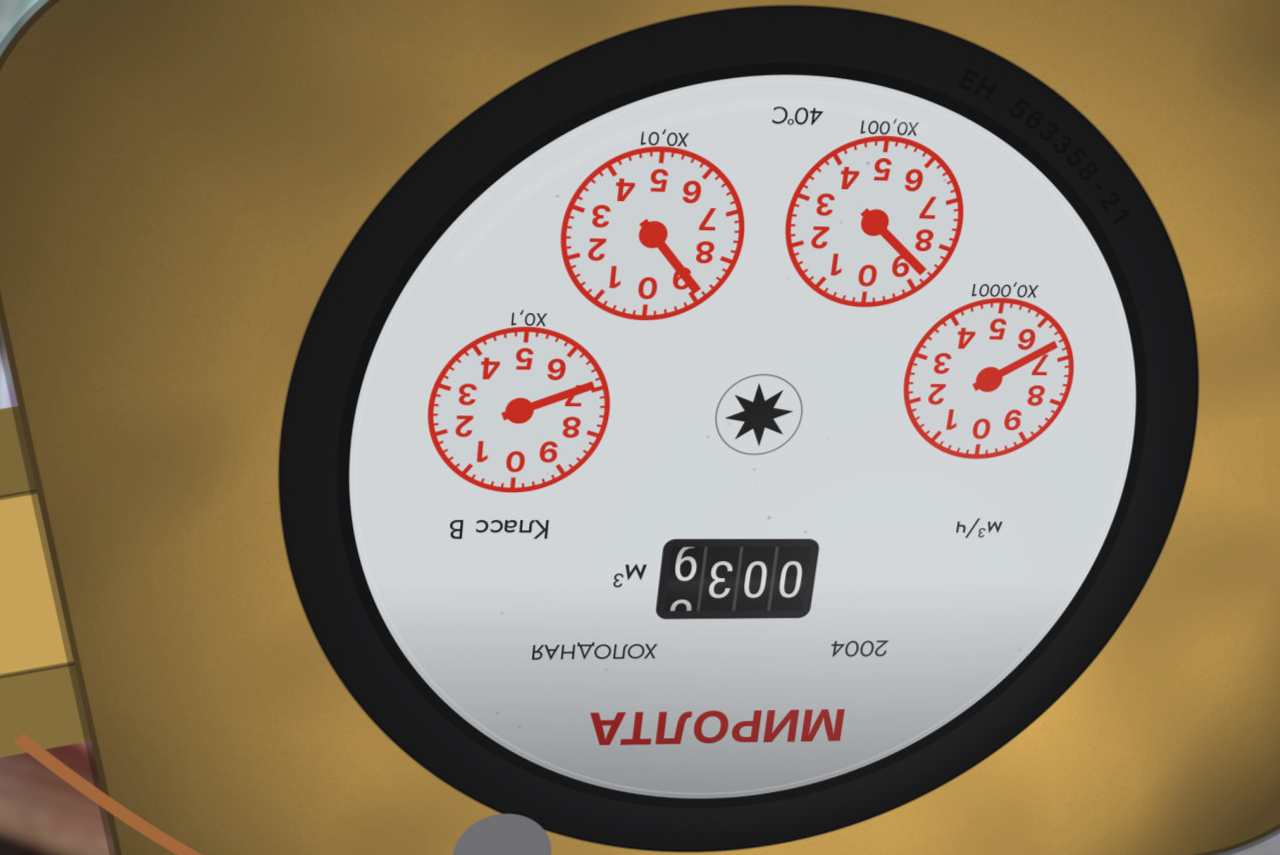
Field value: 38.6886 m³
